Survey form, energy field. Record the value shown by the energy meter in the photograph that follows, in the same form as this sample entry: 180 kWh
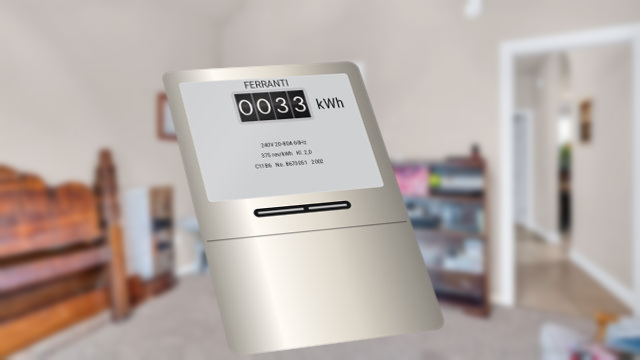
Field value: 33 kWh
